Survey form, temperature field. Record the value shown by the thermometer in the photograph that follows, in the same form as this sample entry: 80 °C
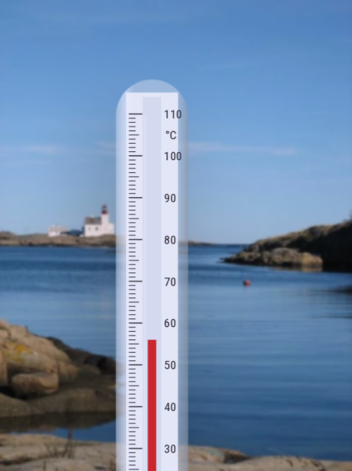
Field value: 56 °C
